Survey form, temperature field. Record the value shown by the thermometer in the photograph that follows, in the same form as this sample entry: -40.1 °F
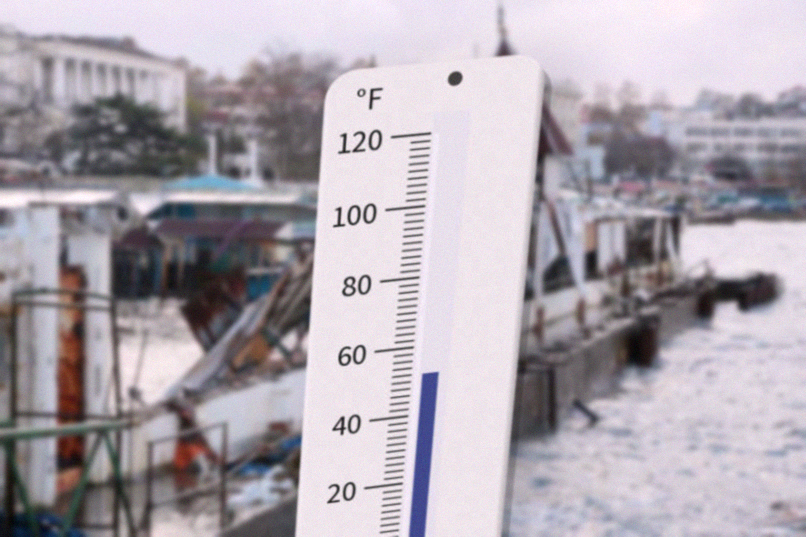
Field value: 52 °F
